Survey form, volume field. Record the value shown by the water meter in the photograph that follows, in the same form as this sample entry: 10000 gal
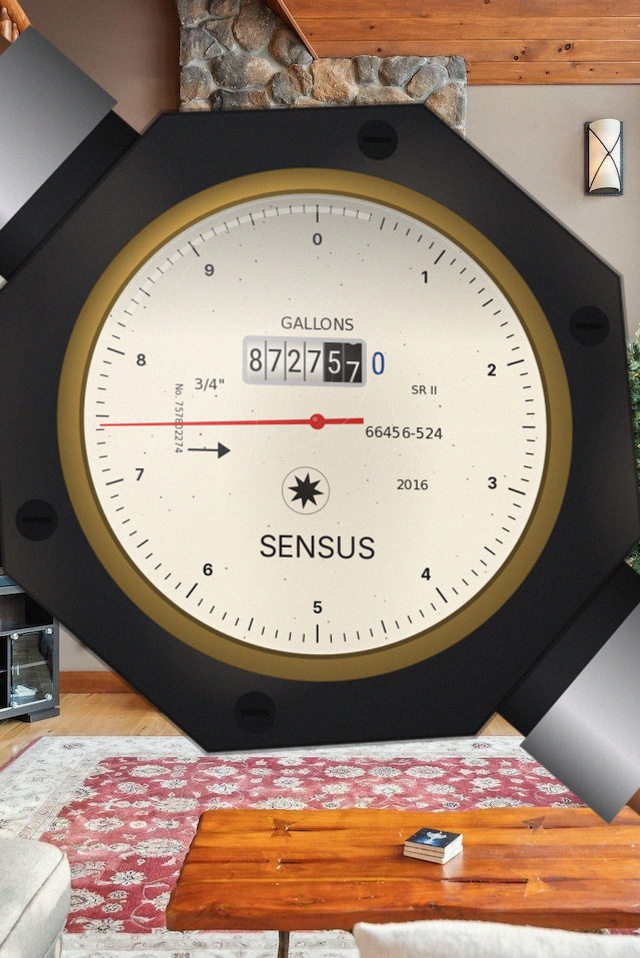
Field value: 8727567.4 gal
